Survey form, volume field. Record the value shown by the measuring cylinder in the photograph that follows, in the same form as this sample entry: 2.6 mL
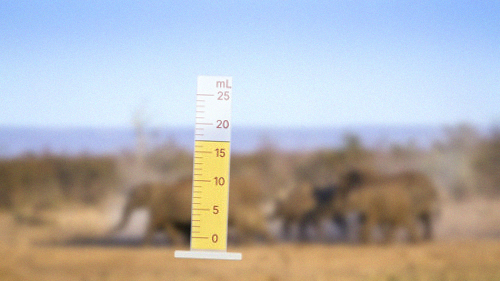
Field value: 17 mL
